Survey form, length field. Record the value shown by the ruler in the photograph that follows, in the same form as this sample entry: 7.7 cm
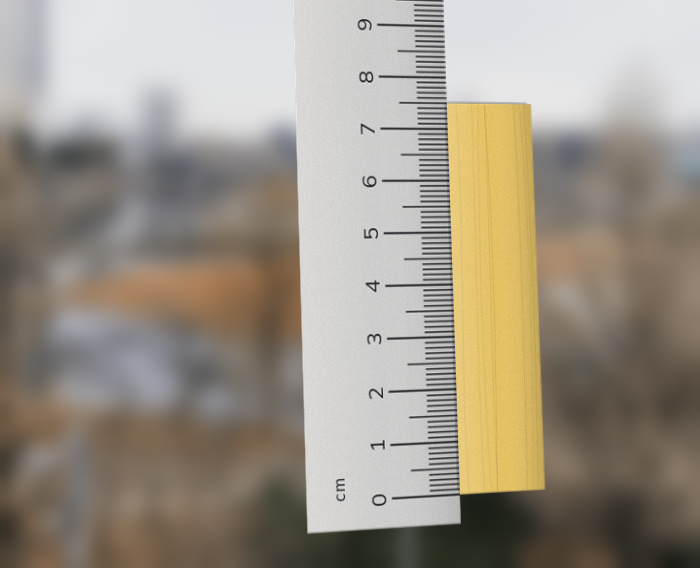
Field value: 7.5 cm
